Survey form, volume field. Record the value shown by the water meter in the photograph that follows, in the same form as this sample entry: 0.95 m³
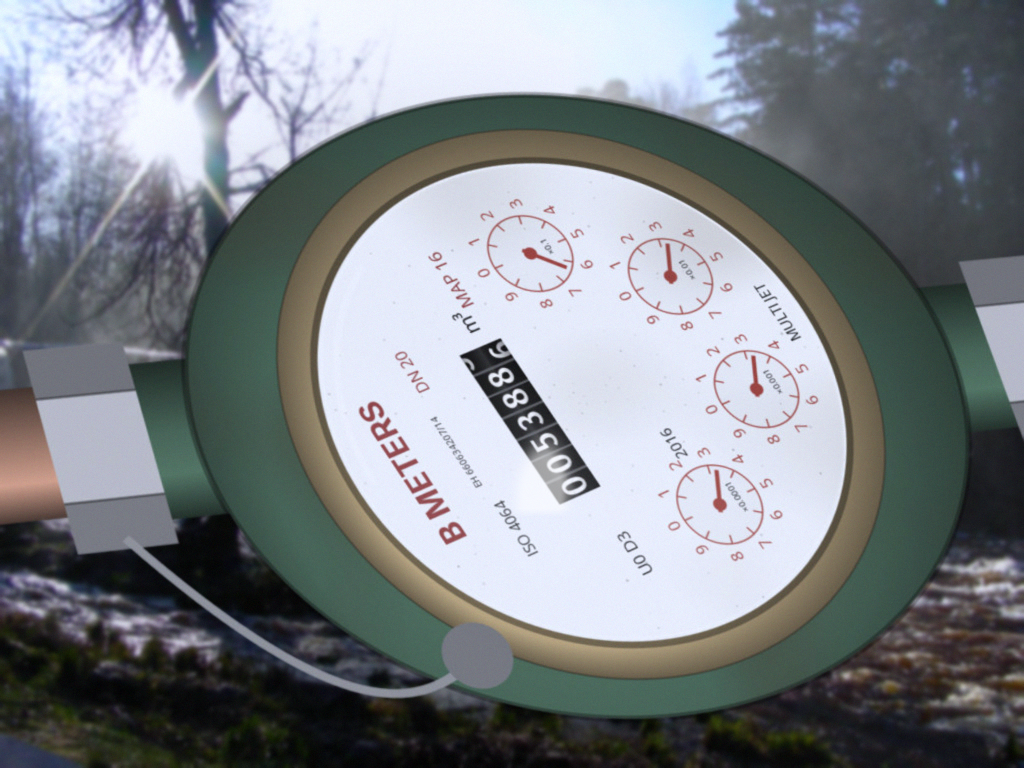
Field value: 53885.6333 m³
